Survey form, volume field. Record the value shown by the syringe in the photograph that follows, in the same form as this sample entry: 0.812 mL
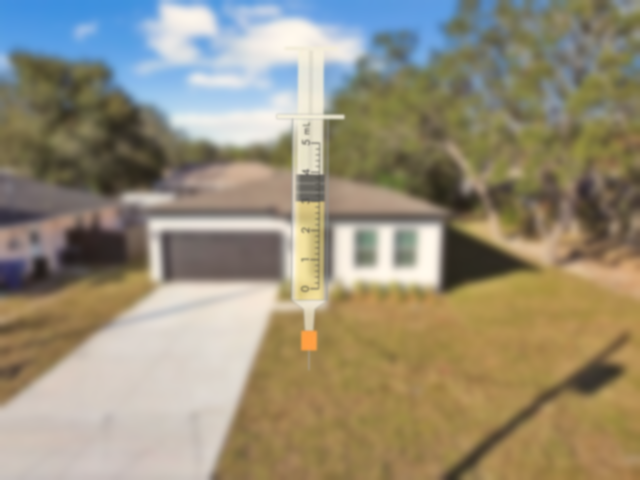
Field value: 3 mL
